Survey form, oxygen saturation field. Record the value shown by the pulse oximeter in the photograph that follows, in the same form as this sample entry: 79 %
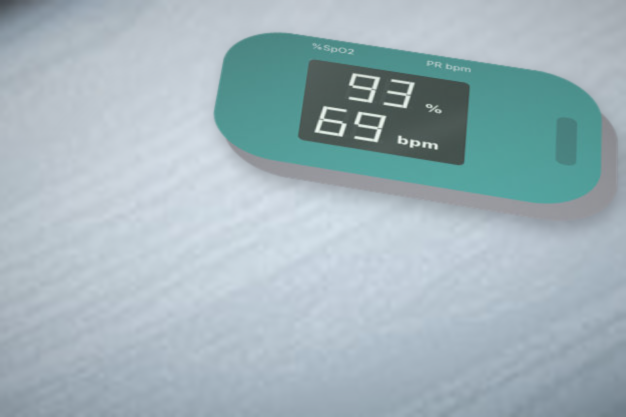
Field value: 93 %
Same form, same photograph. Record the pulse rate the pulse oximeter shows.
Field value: 69 bpm
